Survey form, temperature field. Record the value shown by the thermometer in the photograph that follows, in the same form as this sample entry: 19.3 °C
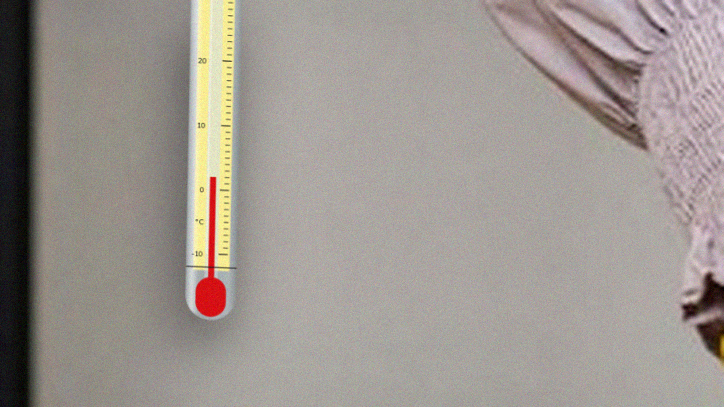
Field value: 2 °C
